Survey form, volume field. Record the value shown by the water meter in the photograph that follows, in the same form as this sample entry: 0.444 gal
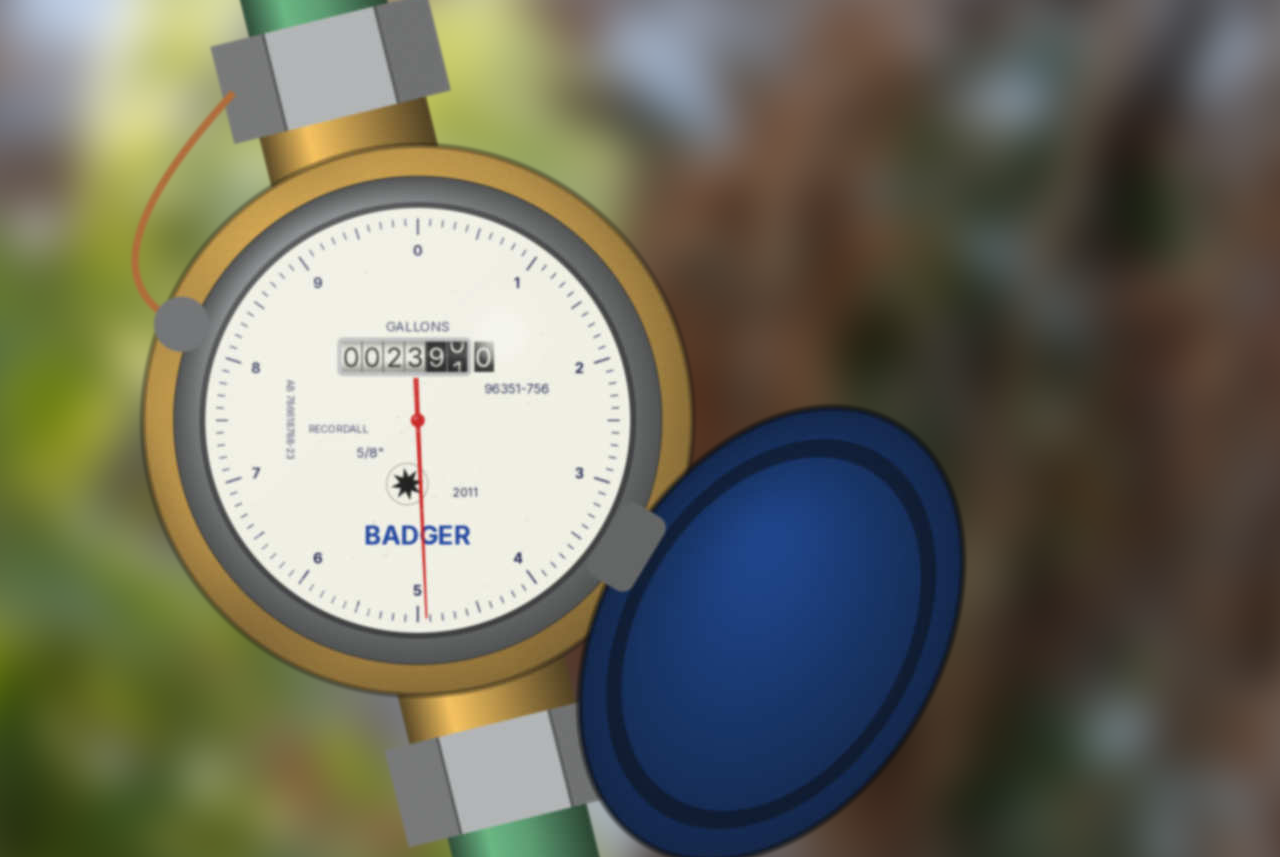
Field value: 23904.9 gal
